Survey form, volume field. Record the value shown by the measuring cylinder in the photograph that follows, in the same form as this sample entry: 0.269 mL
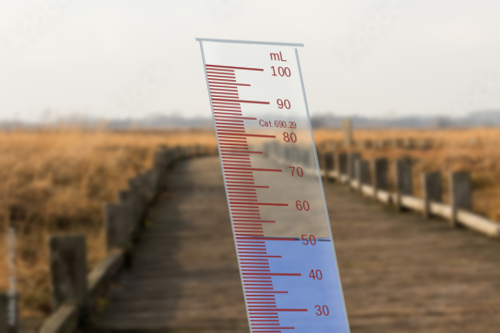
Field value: 50 mL
